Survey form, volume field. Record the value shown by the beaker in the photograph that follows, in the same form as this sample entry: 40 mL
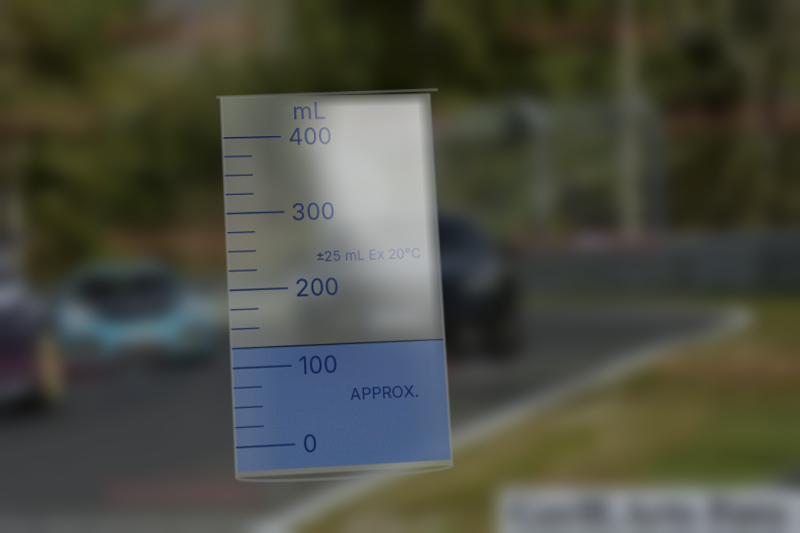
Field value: 125 mL
